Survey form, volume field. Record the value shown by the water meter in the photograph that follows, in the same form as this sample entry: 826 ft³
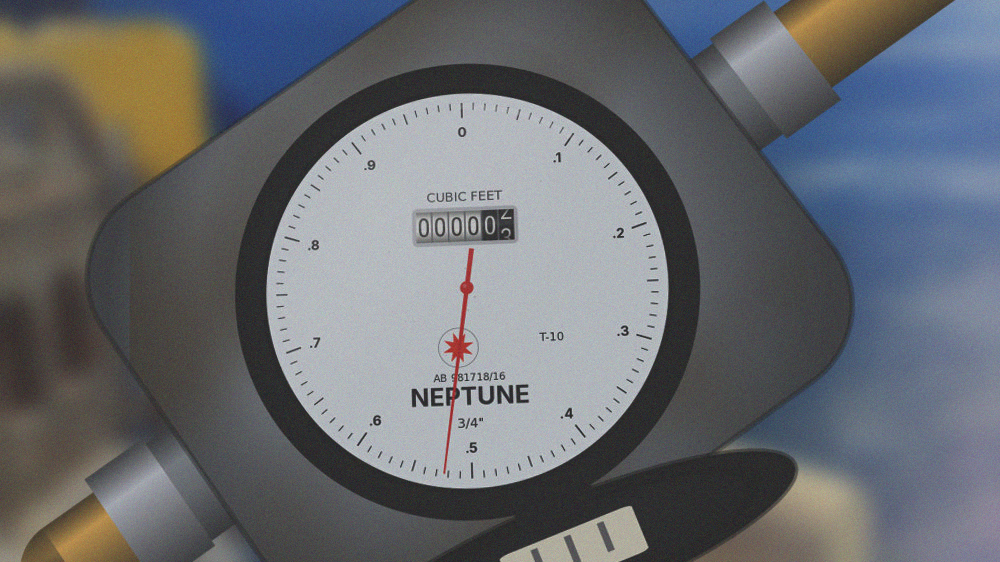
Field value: 2.52 ft³
